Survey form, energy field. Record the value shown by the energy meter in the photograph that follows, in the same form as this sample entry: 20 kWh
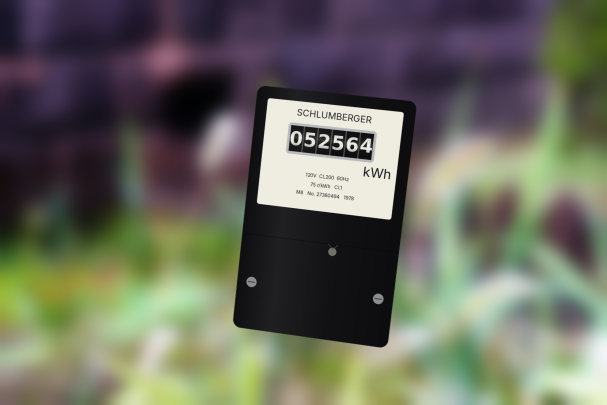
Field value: 52564 kWh
